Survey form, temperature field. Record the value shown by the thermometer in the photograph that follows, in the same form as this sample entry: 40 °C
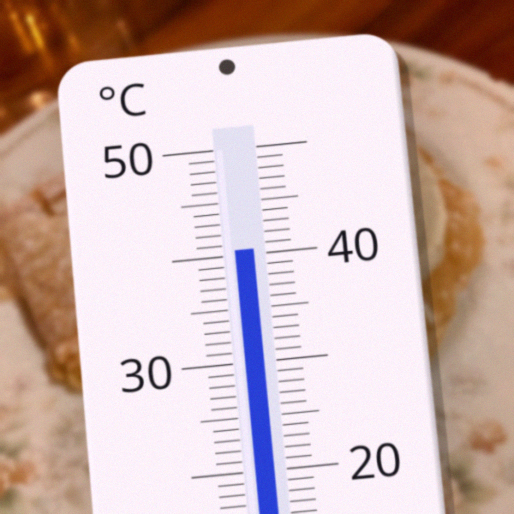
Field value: 40.5 °C
